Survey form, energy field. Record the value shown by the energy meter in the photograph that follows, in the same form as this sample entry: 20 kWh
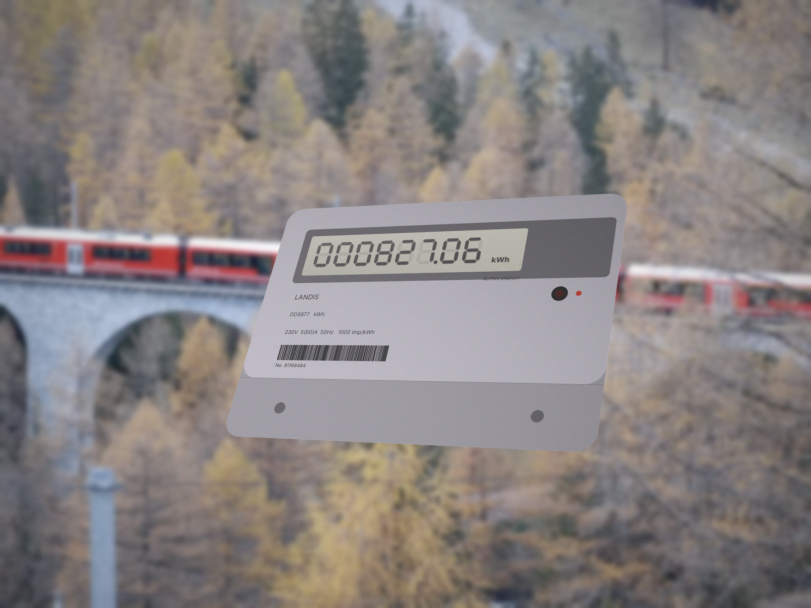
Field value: 827.06 kWh
